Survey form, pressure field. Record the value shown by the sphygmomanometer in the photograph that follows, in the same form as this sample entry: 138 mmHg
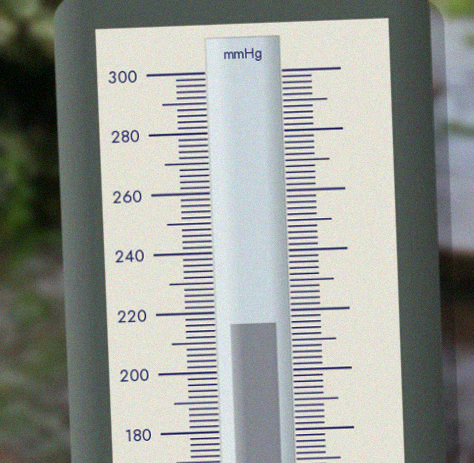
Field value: 216 mmHg
